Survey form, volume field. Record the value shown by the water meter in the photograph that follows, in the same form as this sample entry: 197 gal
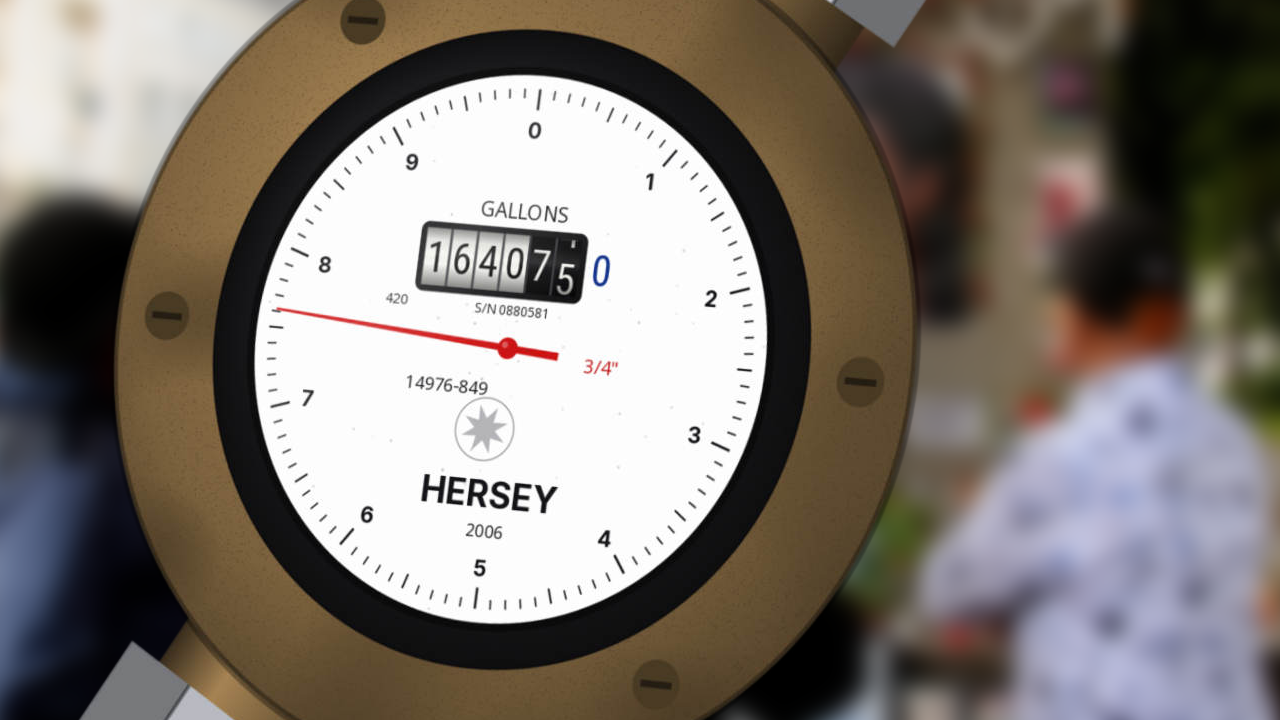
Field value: 1640747.6 gal
